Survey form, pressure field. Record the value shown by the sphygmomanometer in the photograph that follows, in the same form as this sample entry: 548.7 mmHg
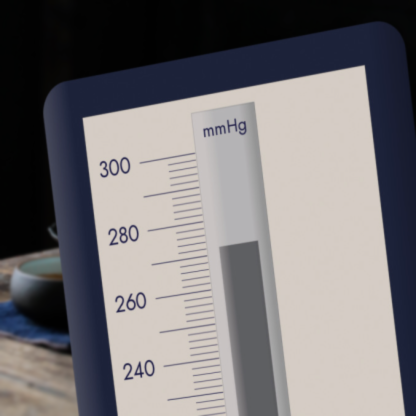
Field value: 272 mmHg
